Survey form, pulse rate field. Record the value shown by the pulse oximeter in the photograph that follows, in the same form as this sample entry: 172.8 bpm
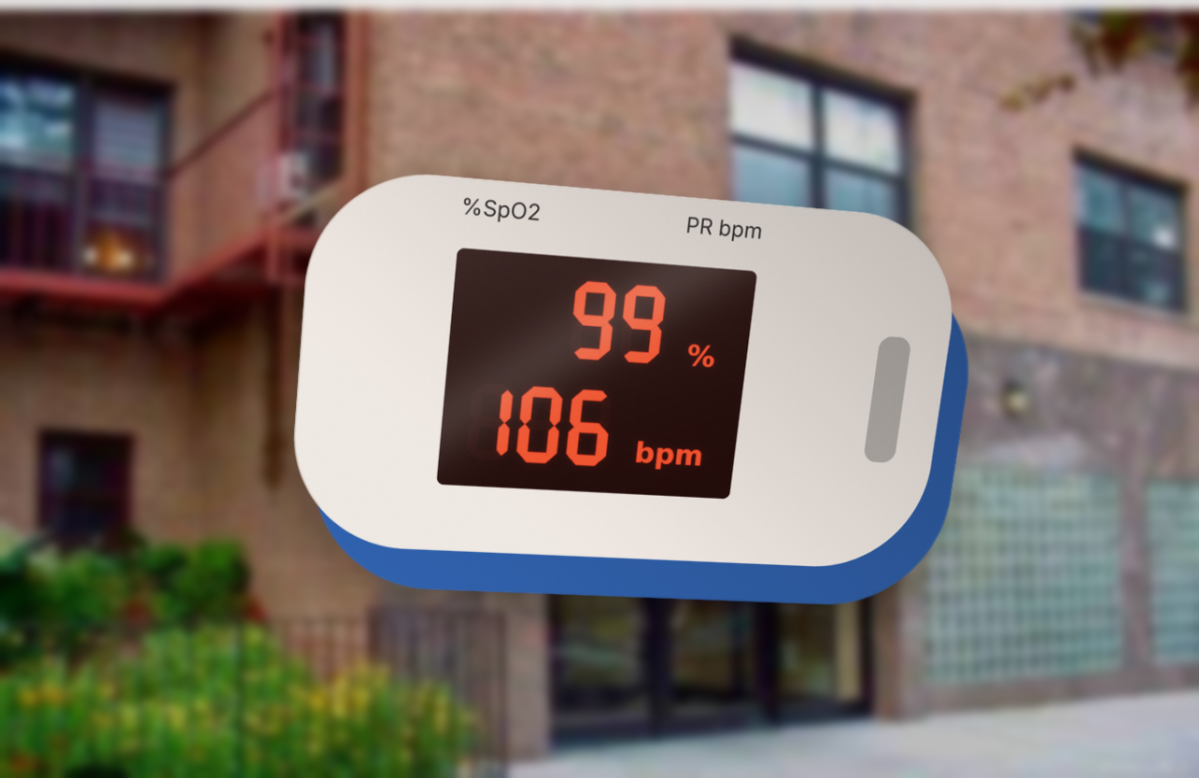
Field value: 106 bpm
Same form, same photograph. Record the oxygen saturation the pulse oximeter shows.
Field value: 99 %
